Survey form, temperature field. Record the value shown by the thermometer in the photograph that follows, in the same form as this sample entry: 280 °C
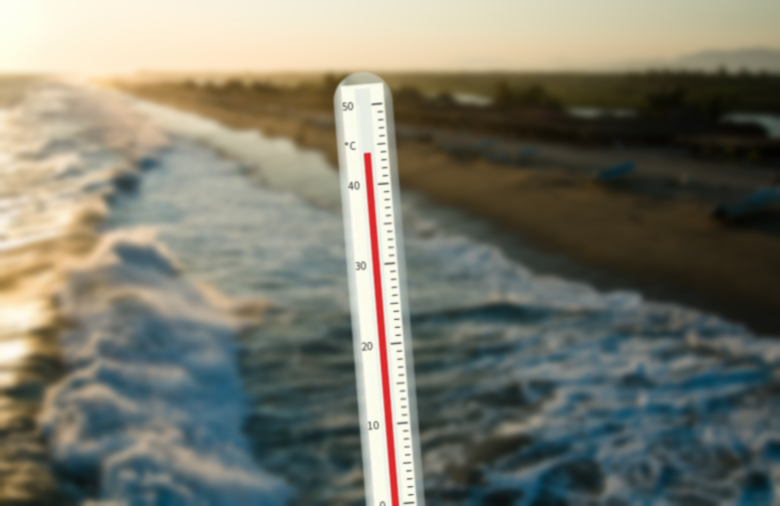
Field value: 44 °C
